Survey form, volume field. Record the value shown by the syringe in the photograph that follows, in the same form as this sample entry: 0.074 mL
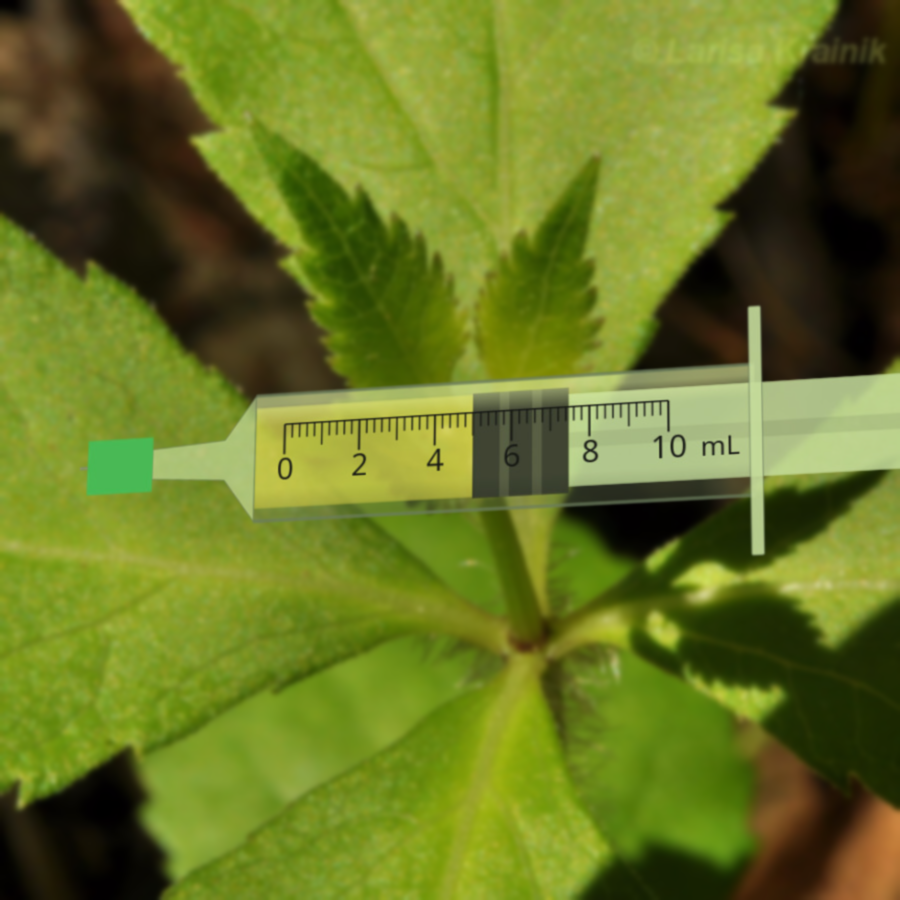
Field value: 5 mL
